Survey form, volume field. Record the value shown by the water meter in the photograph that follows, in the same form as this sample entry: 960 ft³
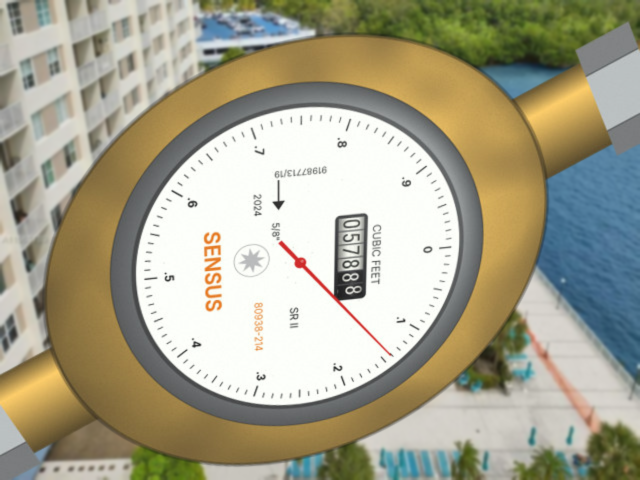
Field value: 57888.14 ft³
